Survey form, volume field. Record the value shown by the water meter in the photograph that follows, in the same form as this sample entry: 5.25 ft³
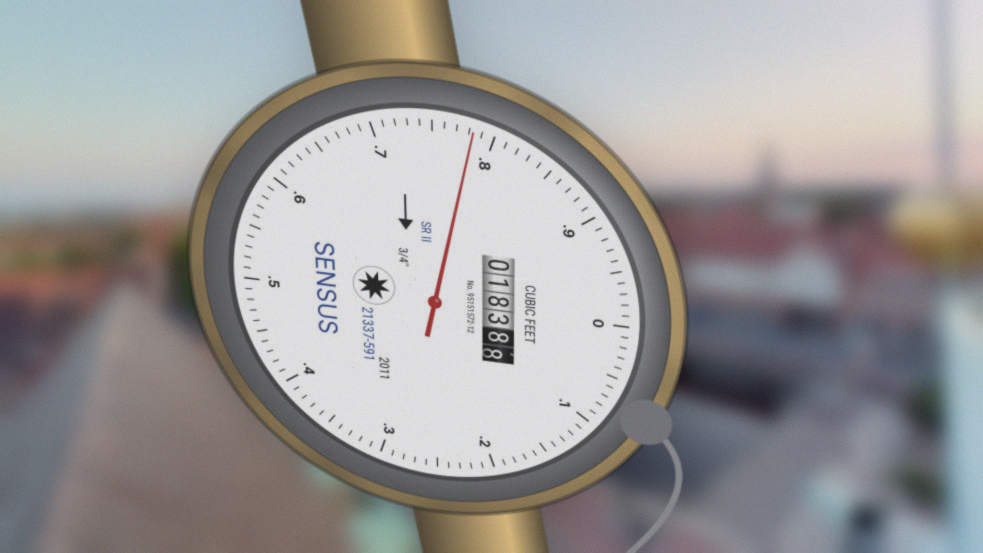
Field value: 18387.78 ft³
